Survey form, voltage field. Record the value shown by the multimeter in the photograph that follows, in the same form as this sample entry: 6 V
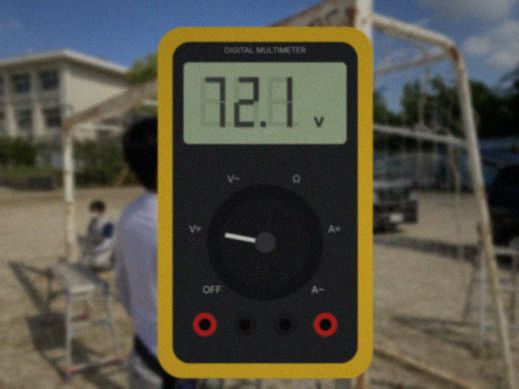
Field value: 72.1 V
